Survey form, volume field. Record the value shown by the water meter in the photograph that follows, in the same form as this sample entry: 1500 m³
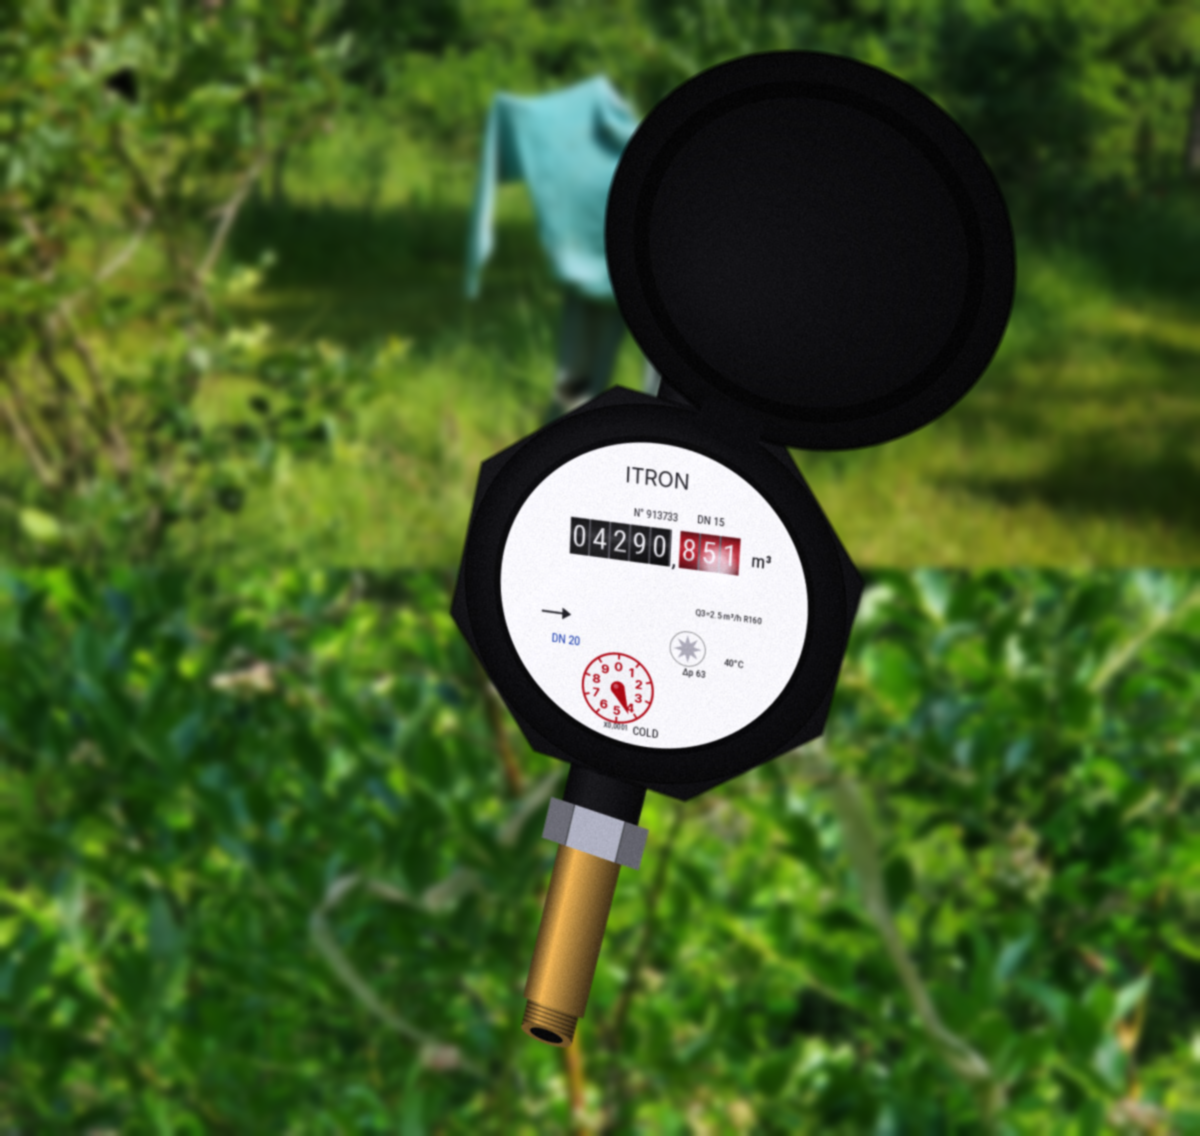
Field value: 4290.8514 m³
